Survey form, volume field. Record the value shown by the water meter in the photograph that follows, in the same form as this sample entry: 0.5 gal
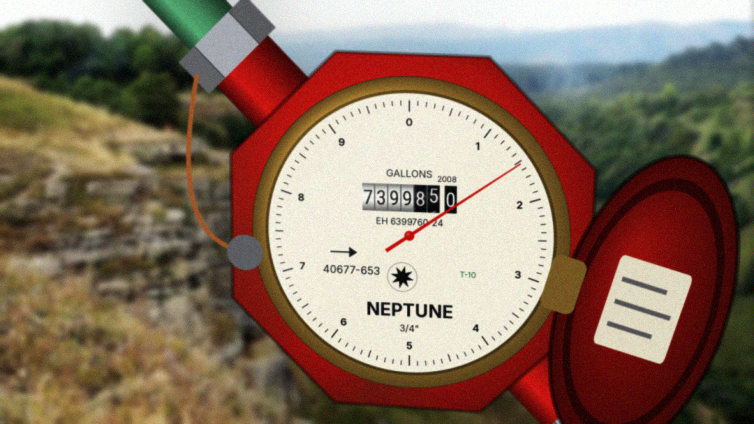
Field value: 7399851.5 gal
